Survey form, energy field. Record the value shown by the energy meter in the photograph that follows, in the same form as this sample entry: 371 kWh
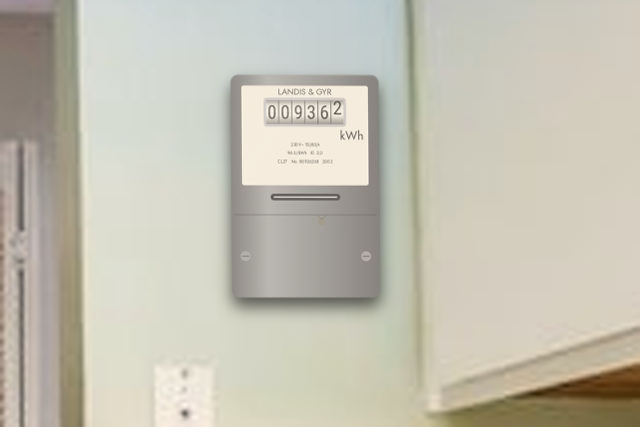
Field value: 9362 kWh
